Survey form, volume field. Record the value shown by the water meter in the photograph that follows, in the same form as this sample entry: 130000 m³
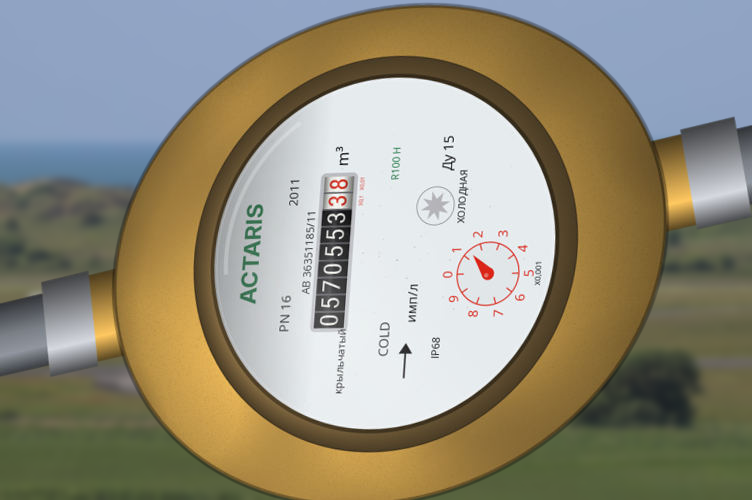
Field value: 570553.381 m³
